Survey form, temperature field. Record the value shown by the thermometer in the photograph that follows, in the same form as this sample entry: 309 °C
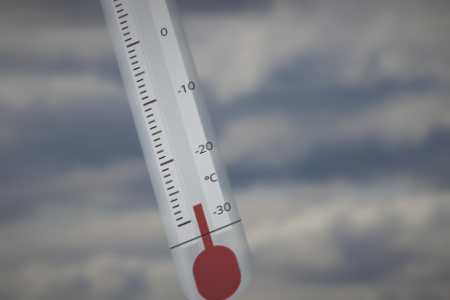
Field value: -28 °C
